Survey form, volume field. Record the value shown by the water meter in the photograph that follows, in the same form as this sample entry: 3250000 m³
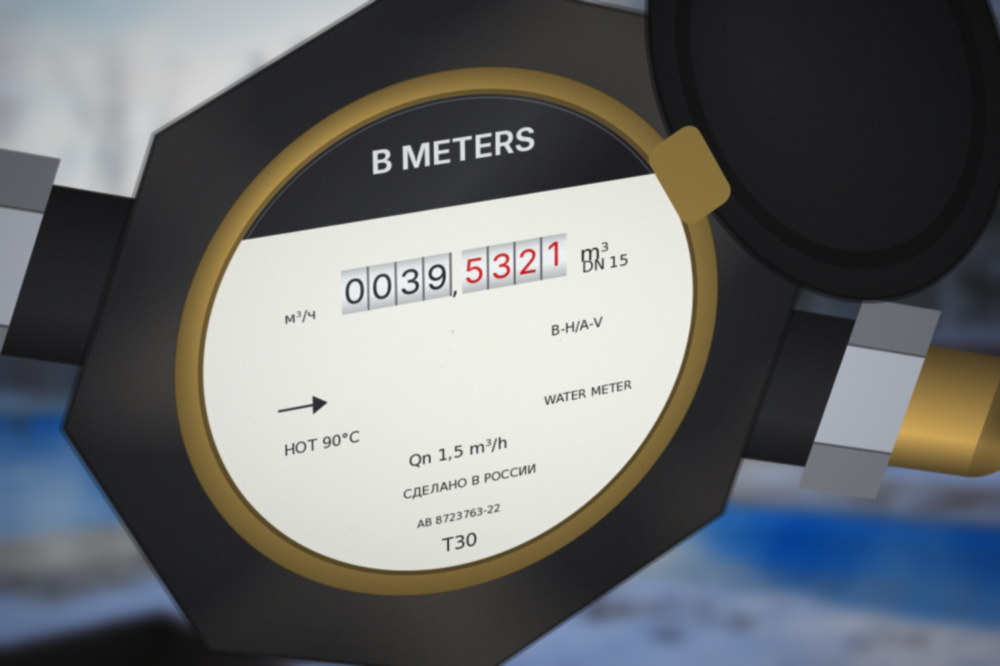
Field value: 39.5321 m³
